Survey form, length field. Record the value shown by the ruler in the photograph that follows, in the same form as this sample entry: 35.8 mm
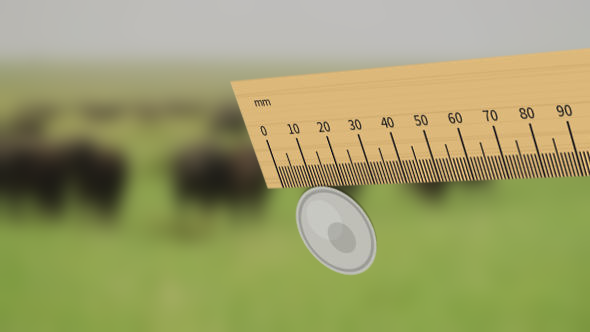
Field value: 25 mm
